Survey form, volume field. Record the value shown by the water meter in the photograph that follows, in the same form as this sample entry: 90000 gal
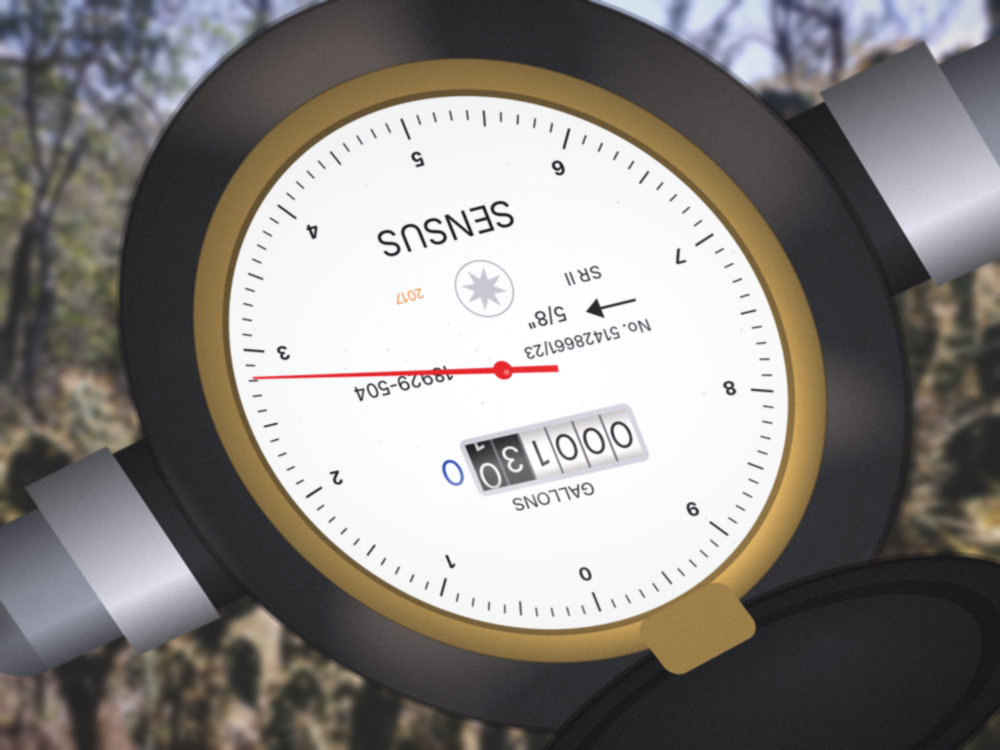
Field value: 1302.8 gal
